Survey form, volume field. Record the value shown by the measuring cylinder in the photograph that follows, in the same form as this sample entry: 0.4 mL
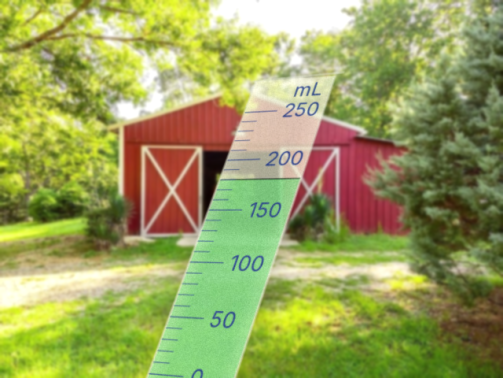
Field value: 180 mL
